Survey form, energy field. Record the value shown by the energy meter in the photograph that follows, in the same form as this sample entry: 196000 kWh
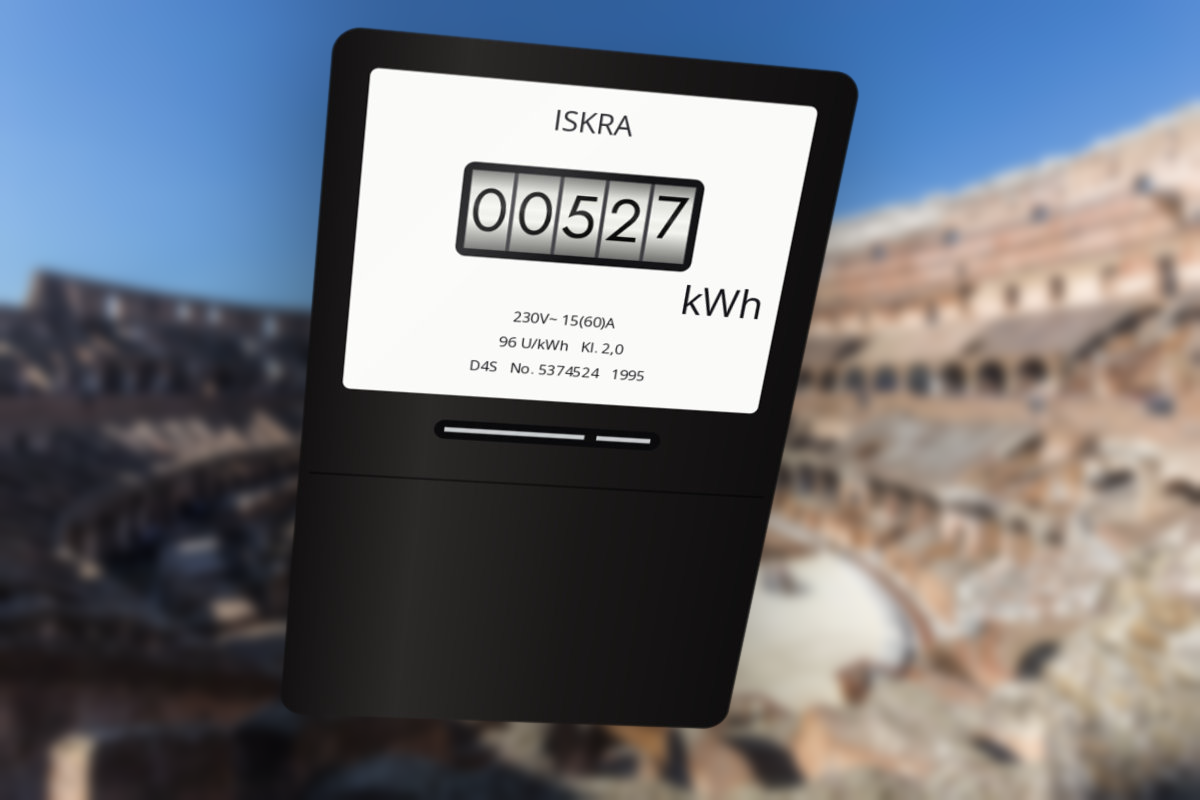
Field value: 527 kWh
